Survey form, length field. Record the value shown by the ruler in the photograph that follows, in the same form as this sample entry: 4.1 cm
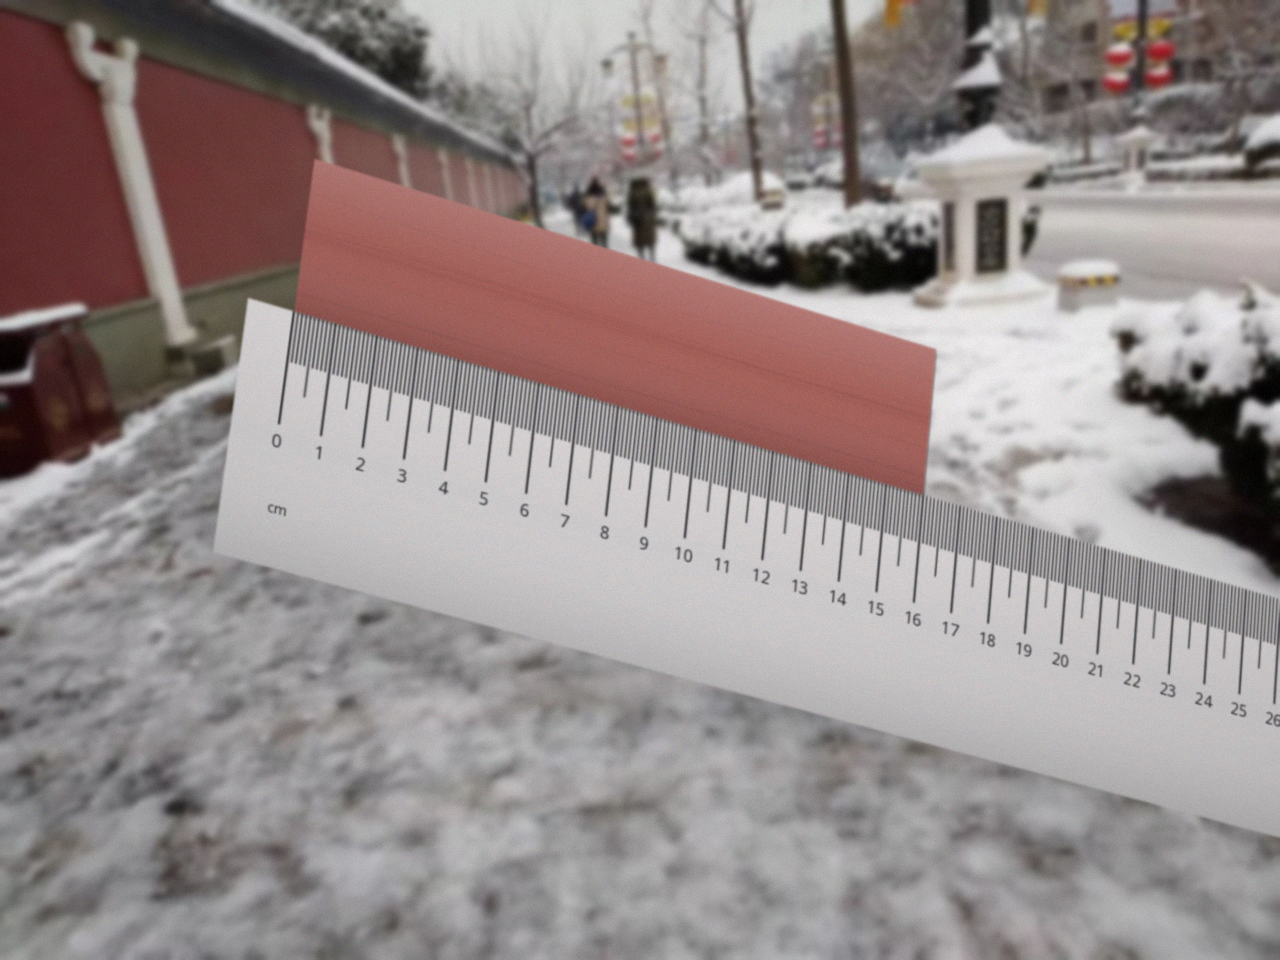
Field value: 16 cm
